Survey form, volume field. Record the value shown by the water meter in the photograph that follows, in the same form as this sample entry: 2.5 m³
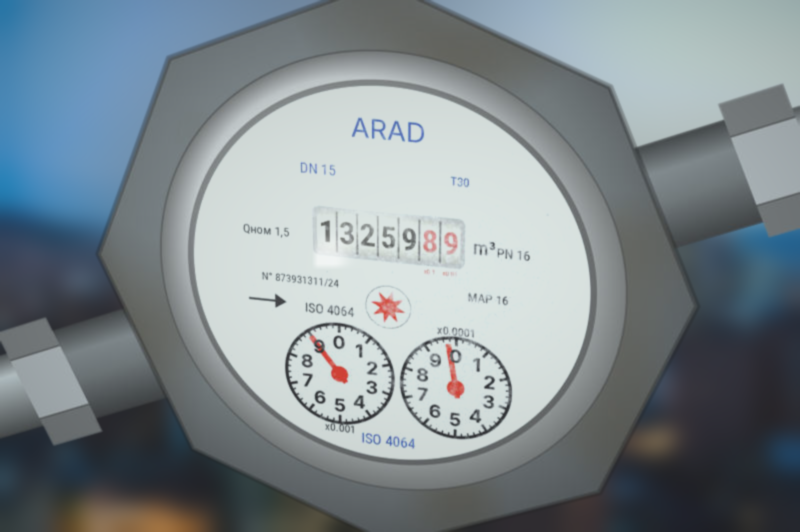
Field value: 13259.8989 m³
